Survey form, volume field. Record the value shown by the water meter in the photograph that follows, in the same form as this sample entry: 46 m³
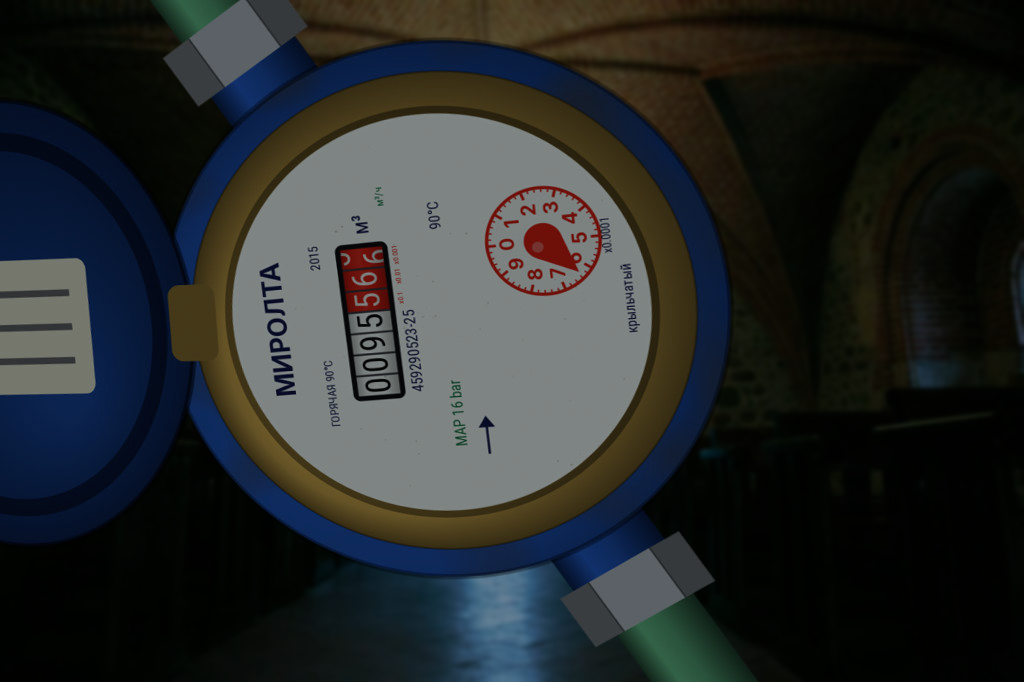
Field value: 95.5656 m³
